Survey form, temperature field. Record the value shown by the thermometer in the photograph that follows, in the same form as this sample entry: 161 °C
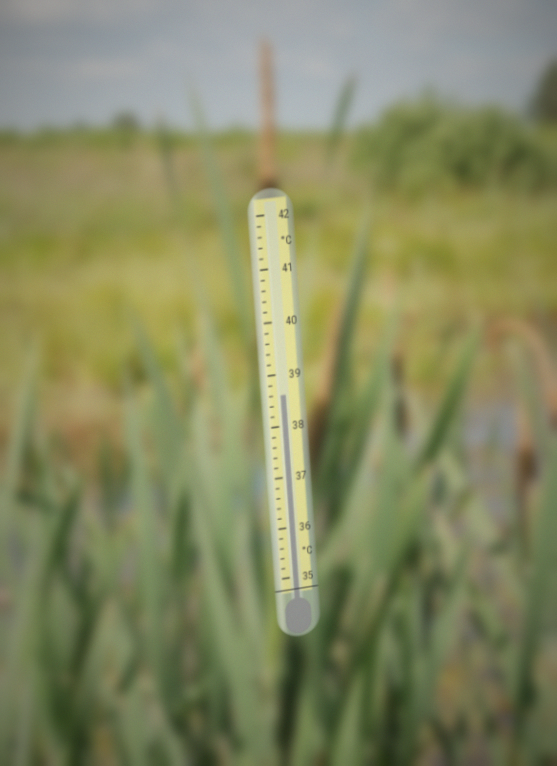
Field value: 38.6 °C
